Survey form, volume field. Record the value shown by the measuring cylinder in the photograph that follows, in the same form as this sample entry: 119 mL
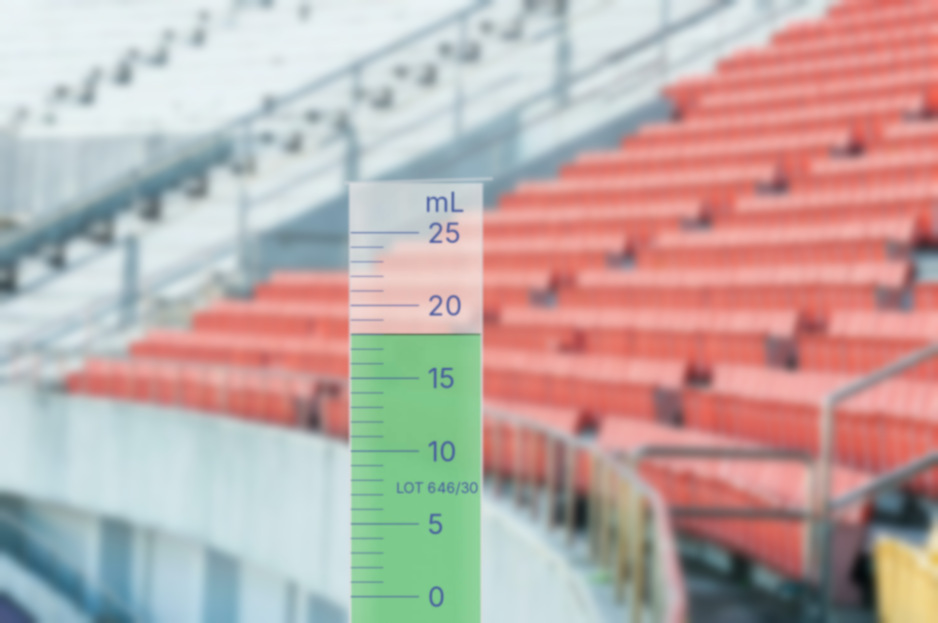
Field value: 18 mL
